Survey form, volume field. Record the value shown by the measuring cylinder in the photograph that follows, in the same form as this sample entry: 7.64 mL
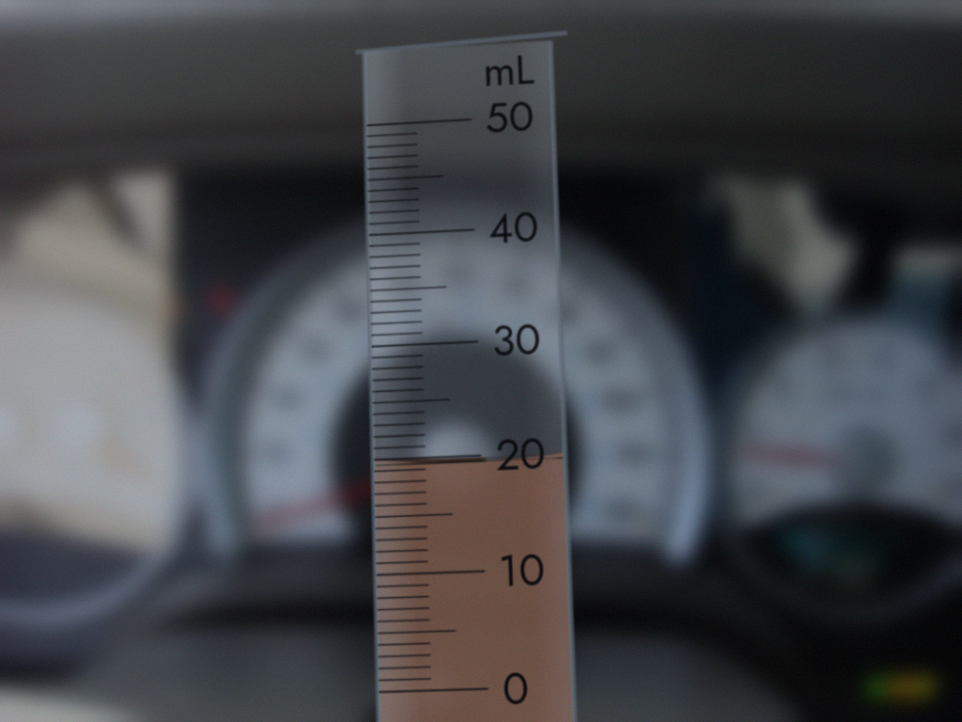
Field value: 19.5 mL
